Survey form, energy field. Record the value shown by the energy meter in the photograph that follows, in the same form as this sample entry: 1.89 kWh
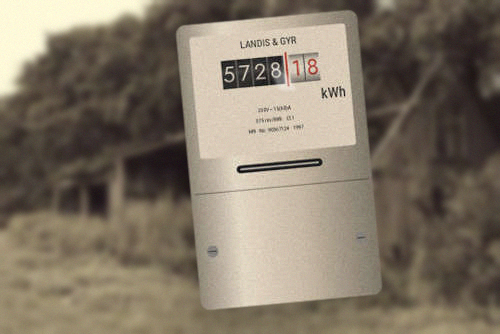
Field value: 5728.18 kWh
